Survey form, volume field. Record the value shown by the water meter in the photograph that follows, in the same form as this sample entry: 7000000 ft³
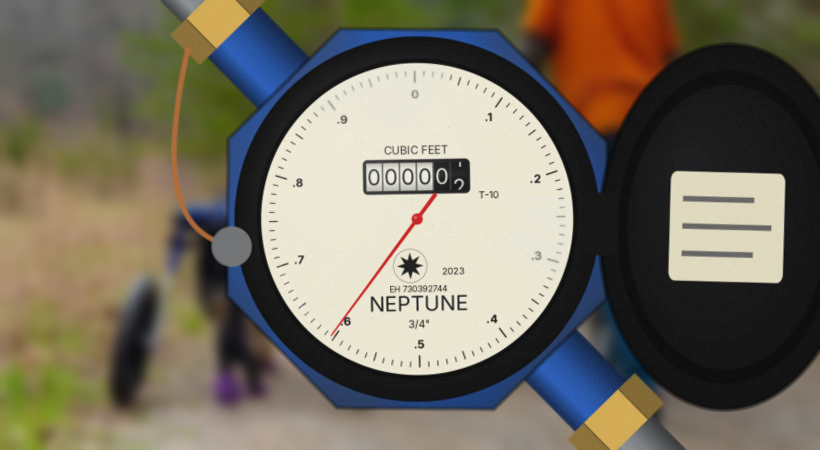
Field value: 1.60 ft³
